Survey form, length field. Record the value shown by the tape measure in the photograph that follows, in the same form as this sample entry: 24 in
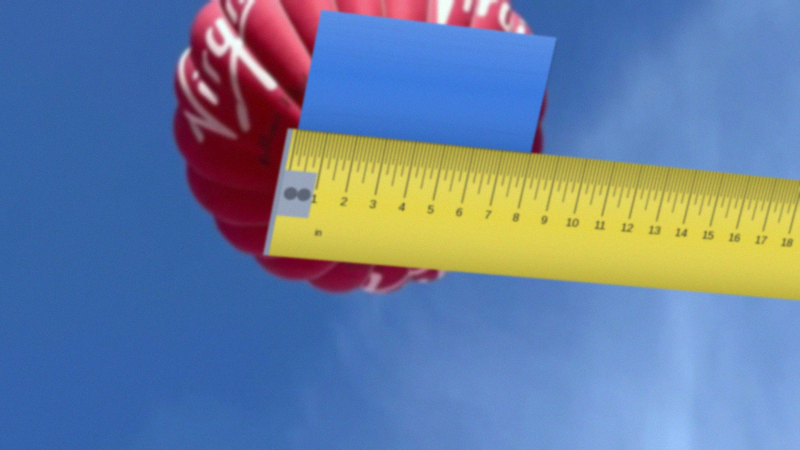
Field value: 8 in
